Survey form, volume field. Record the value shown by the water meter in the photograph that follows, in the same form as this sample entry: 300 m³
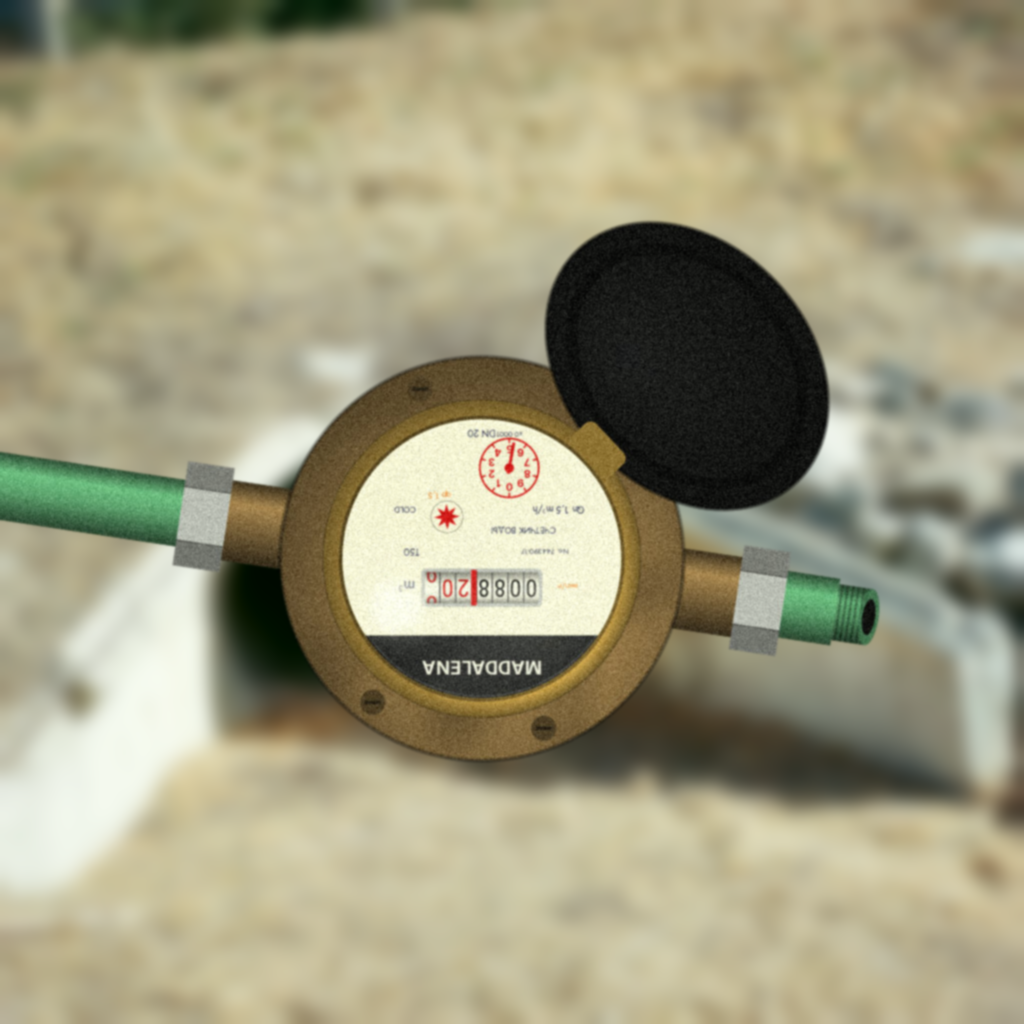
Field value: 88.2085 m³
